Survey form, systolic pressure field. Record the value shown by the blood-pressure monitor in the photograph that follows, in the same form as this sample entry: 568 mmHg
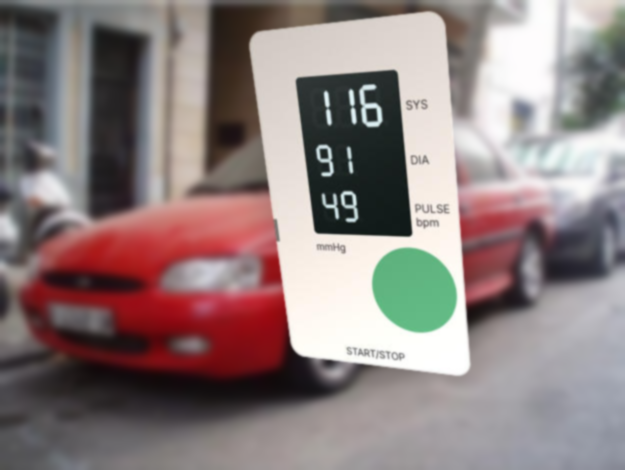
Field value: 116 mmHg
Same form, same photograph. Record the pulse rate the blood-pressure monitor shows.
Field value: 49 bpm
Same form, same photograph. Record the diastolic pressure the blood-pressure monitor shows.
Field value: 91 mmHg
